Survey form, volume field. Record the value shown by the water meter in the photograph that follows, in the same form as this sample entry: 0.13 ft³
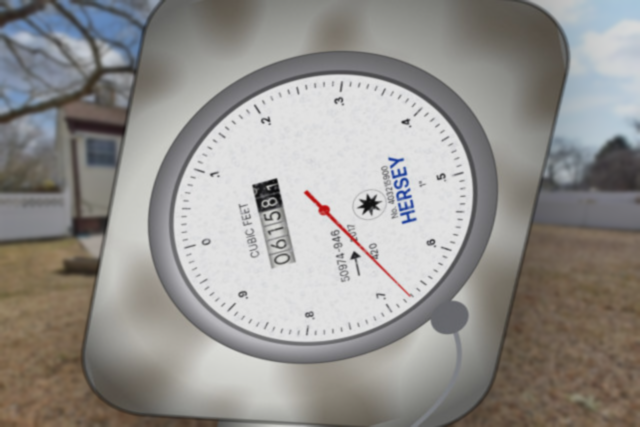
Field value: 61580.67 ft³
